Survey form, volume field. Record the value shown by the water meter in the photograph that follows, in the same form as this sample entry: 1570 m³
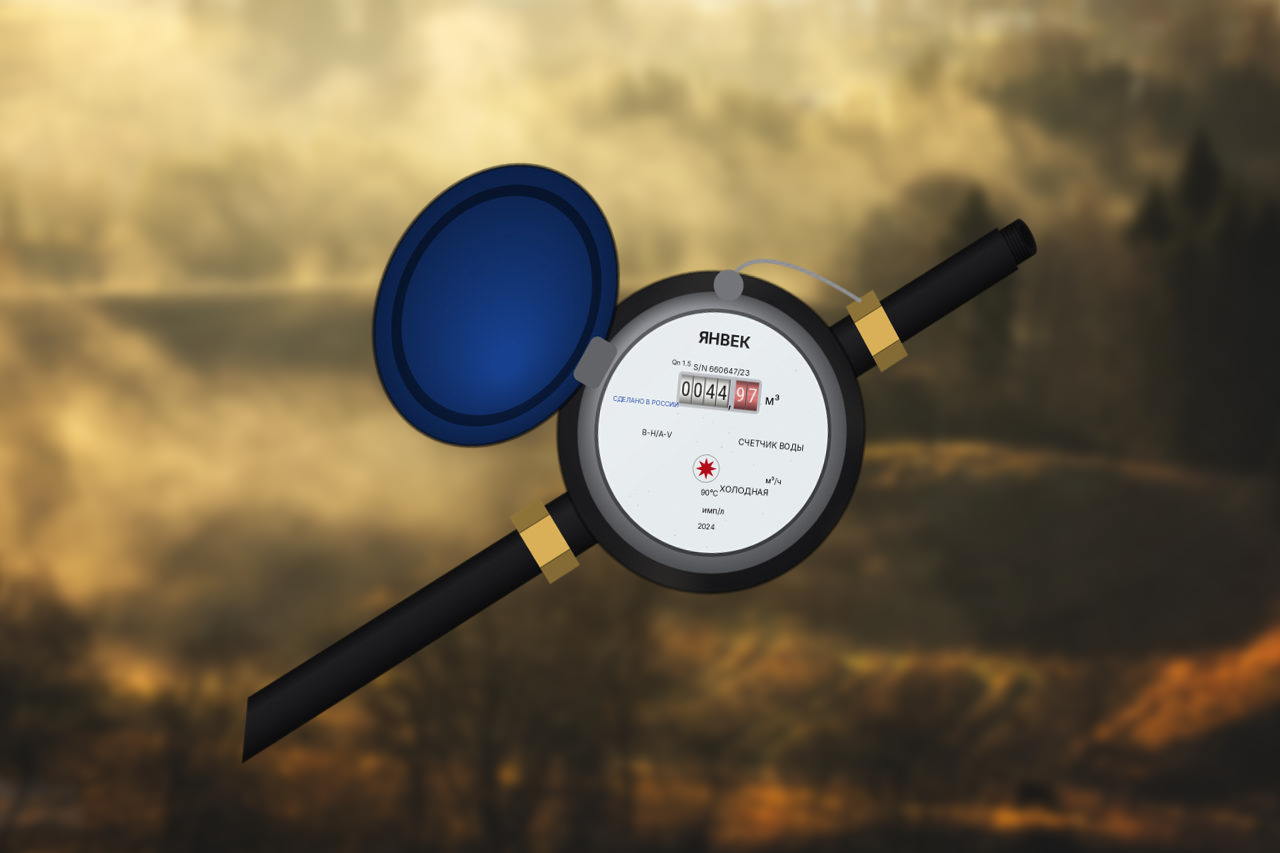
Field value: 44.97 m³
